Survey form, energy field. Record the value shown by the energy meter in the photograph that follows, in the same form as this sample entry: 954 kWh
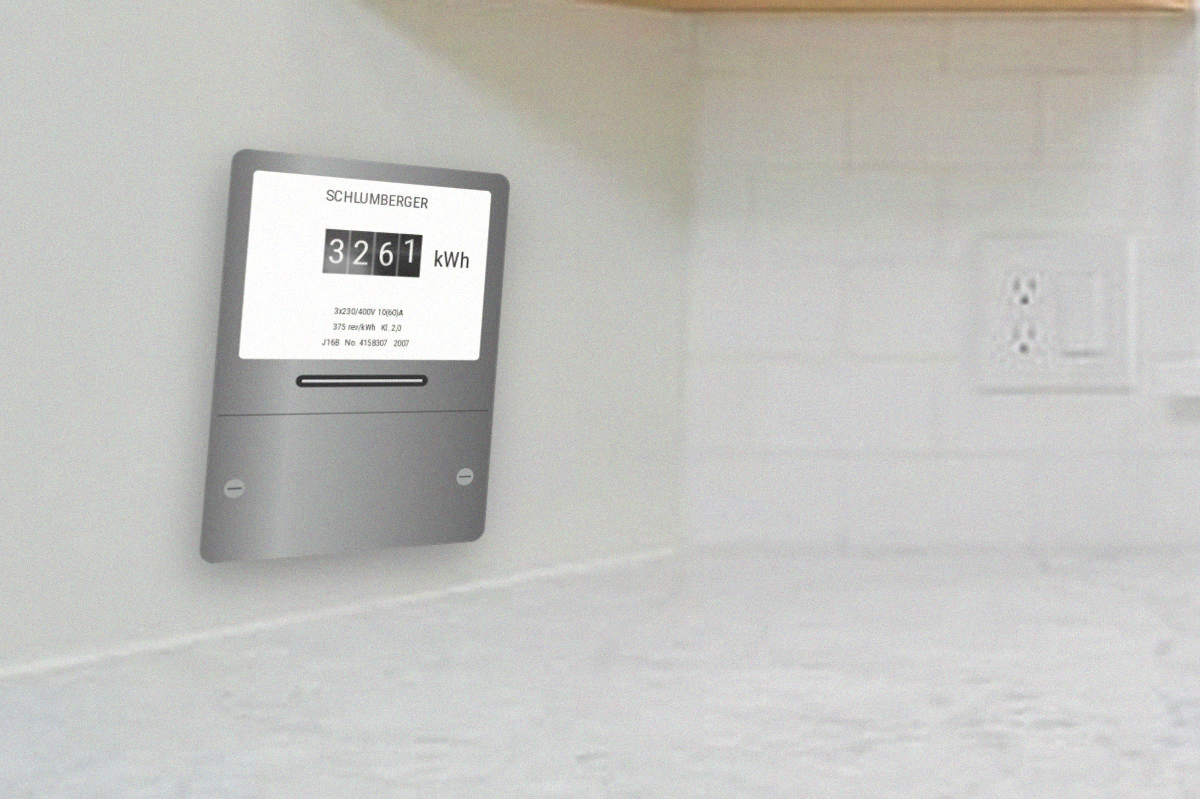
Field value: 3261 kWh
